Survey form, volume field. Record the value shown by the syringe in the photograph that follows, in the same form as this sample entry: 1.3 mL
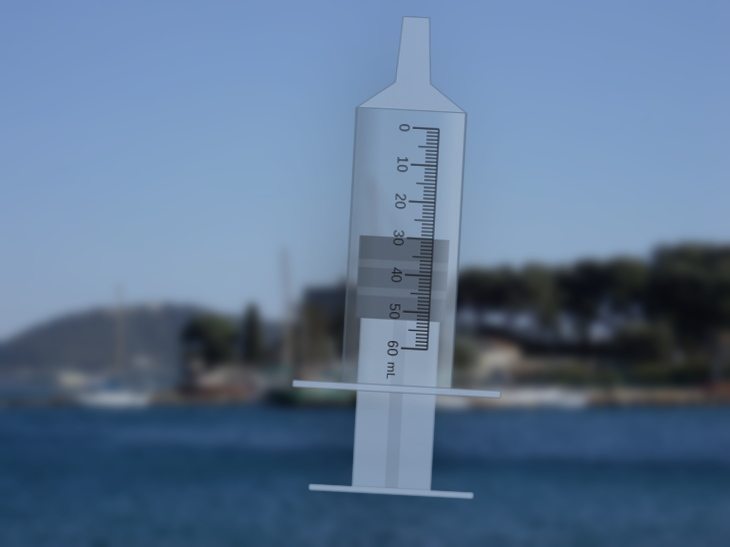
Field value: 30 mL
